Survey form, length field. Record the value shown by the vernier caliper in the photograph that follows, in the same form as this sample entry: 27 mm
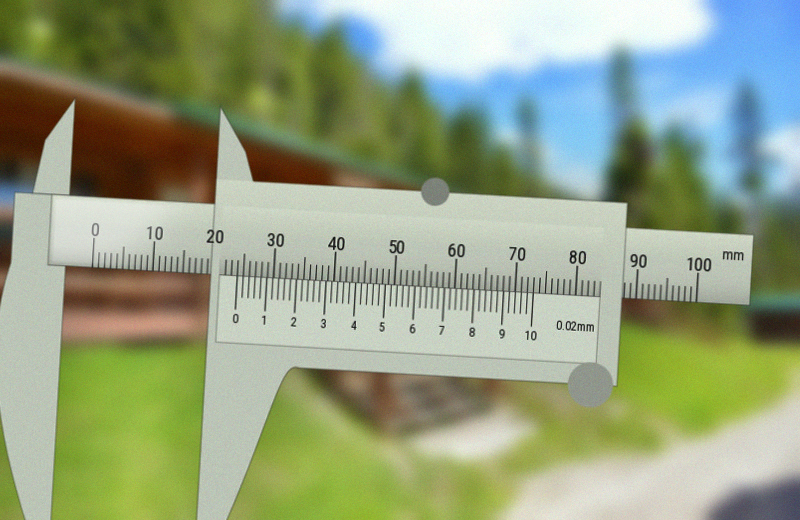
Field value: 24.0 mm
